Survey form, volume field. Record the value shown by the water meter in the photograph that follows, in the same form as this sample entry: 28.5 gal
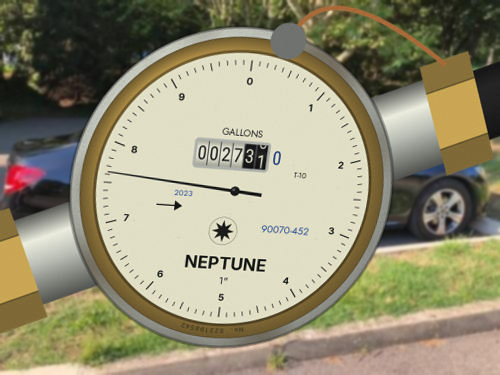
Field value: 27307.6 gal
